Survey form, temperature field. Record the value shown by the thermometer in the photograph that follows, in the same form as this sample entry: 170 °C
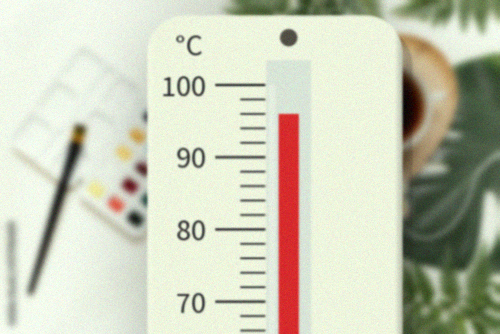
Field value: 96 °C
